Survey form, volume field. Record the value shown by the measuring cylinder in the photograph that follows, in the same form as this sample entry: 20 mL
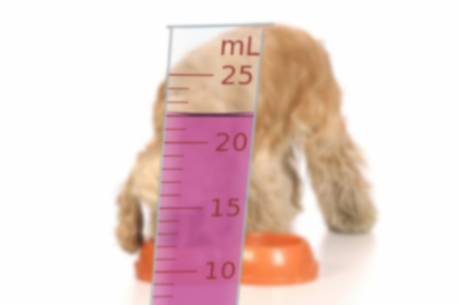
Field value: 22 mL
